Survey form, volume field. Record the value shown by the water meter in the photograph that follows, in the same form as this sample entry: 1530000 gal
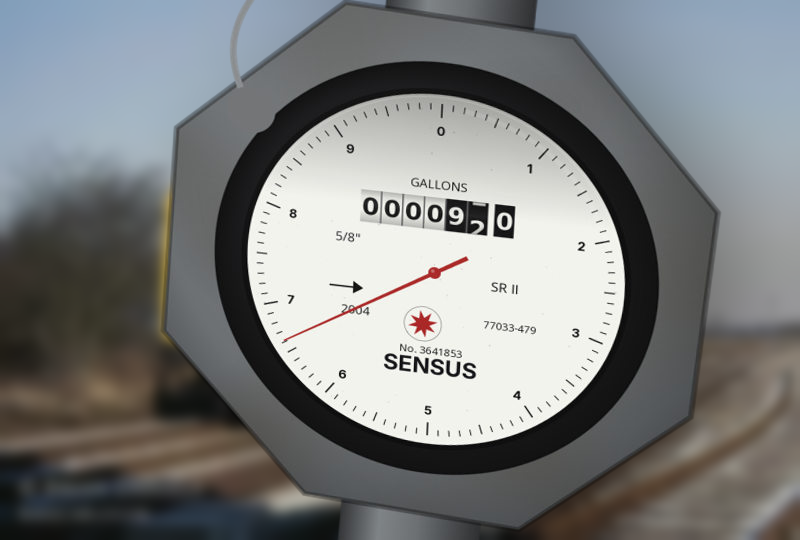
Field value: 916.6 gal
